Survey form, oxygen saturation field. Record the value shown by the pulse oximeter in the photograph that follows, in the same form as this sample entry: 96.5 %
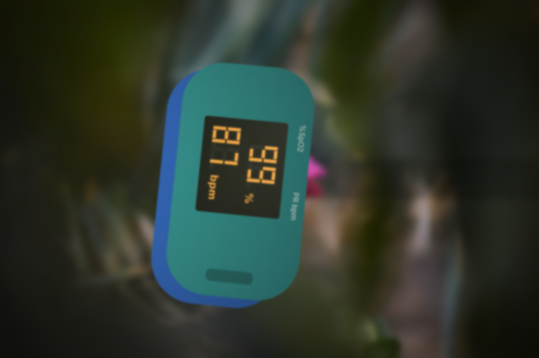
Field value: 99 %
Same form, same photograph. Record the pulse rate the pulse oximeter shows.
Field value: 87 bpm
